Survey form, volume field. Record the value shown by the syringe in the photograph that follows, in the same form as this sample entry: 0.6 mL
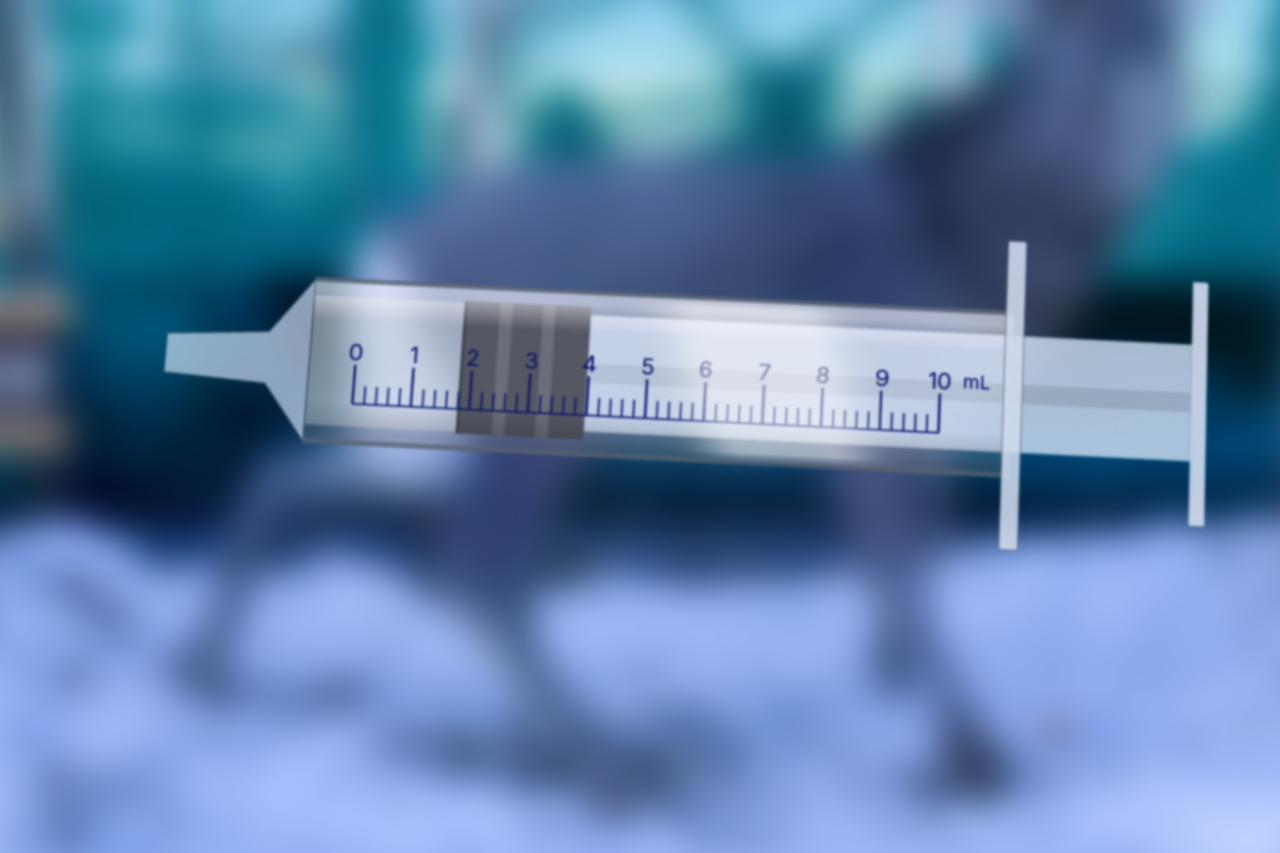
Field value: 1.8 mL
